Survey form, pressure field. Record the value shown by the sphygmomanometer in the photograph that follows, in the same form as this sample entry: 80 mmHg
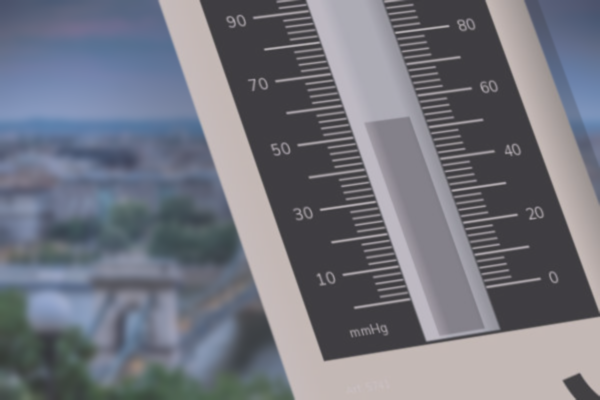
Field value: 54 mmHg
